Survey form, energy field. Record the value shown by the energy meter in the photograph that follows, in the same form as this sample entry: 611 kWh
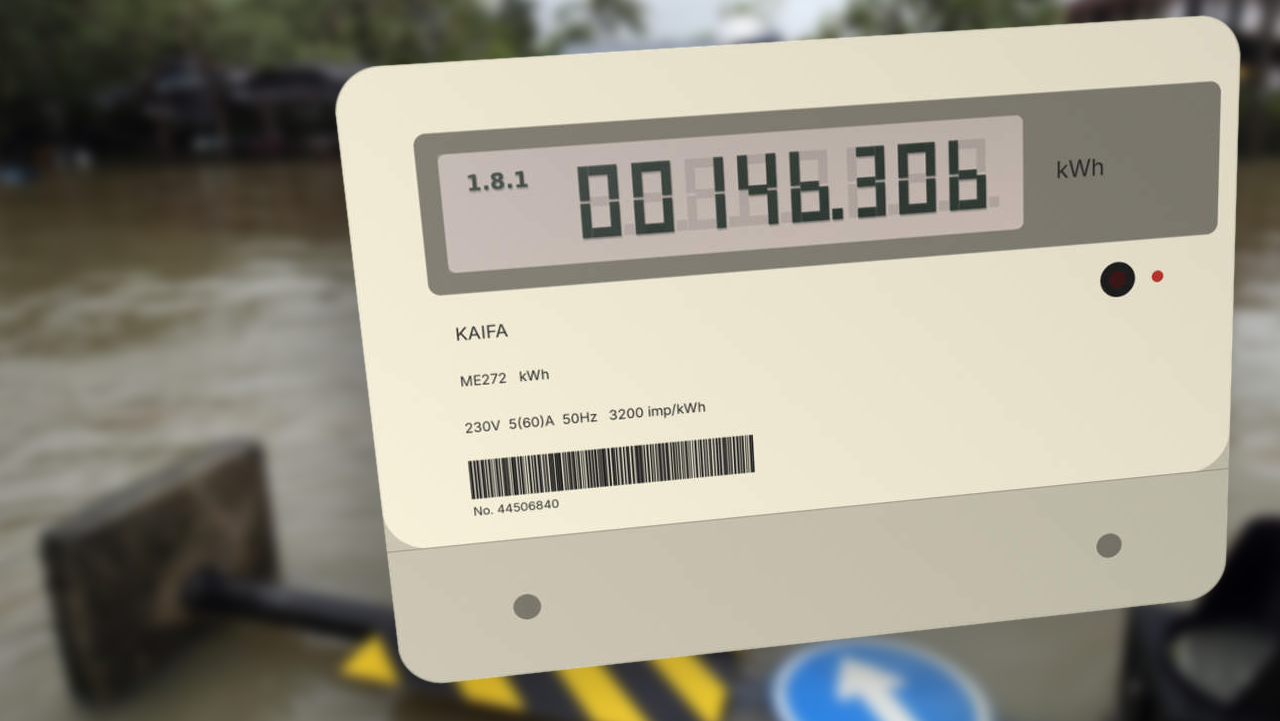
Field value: 146.306 kWh
